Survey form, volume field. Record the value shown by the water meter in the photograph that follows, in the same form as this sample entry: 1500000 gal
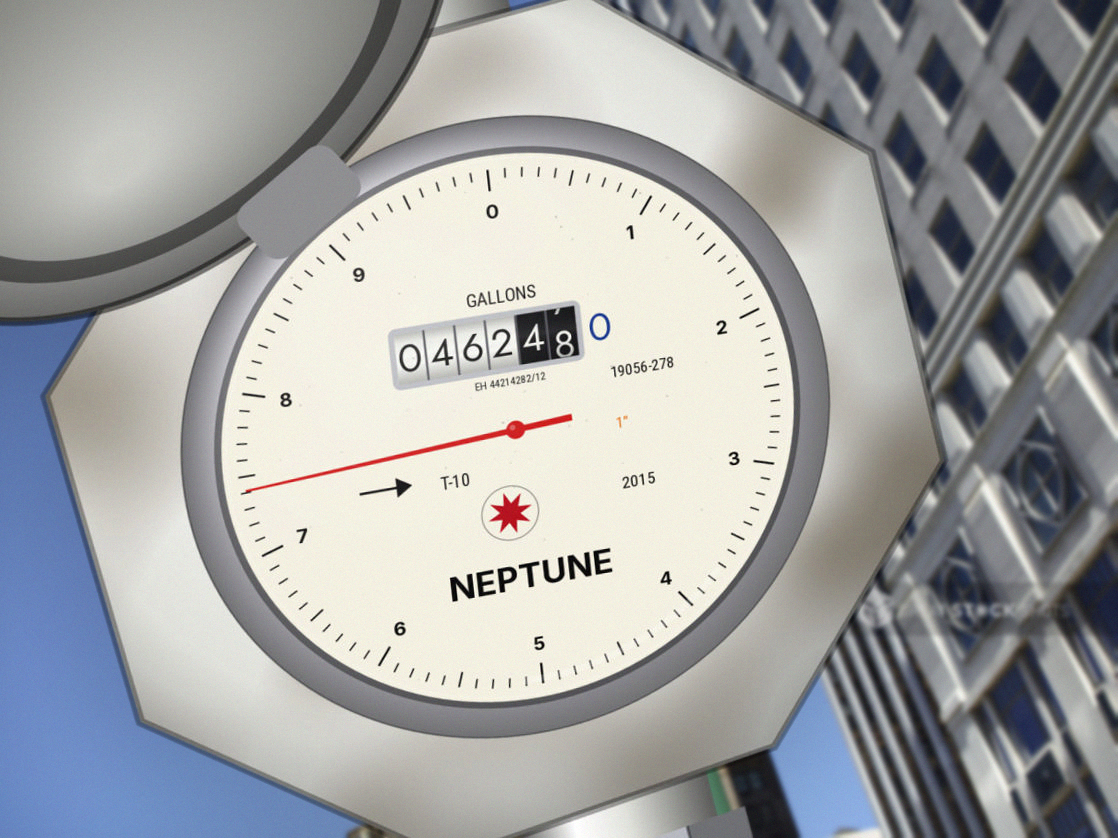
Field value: 462477.4 gal
